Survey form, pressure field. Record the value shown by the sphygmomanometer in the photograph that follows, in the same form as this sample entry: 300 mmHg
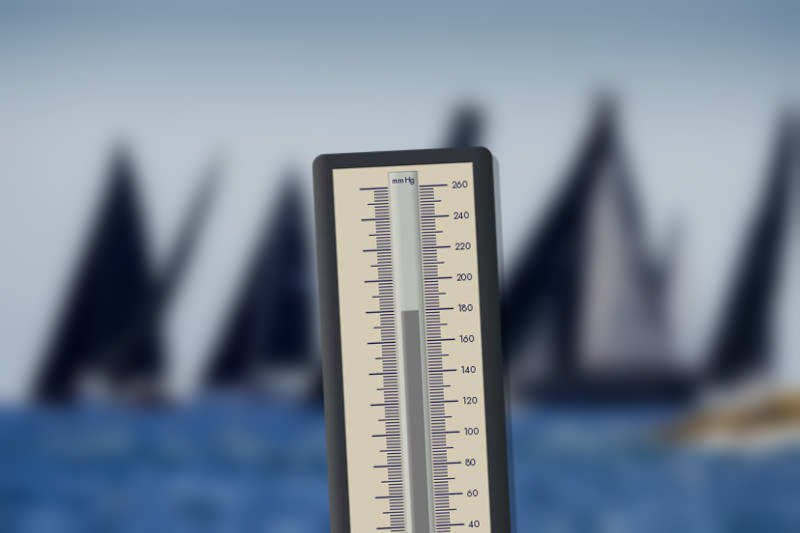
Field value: 180 mmHg
